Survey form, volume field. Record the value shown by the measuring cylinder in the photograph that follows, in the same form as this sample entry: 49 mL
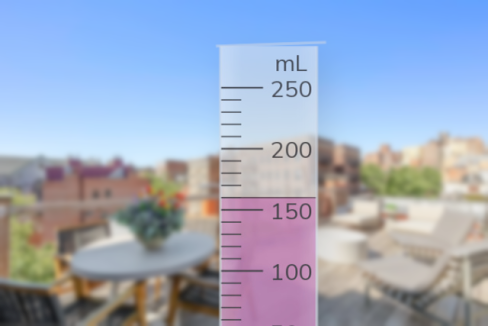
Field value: 160 mL
